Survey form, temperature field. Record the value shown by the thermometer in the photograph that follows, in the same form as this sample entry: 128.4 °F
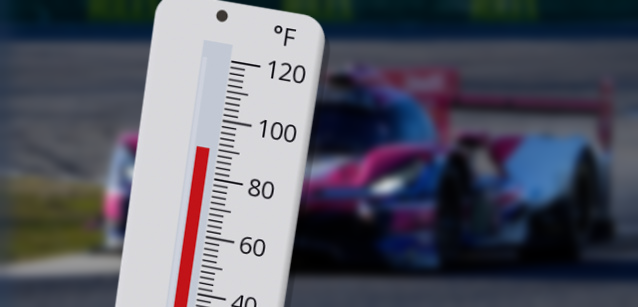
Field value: 90 °F
